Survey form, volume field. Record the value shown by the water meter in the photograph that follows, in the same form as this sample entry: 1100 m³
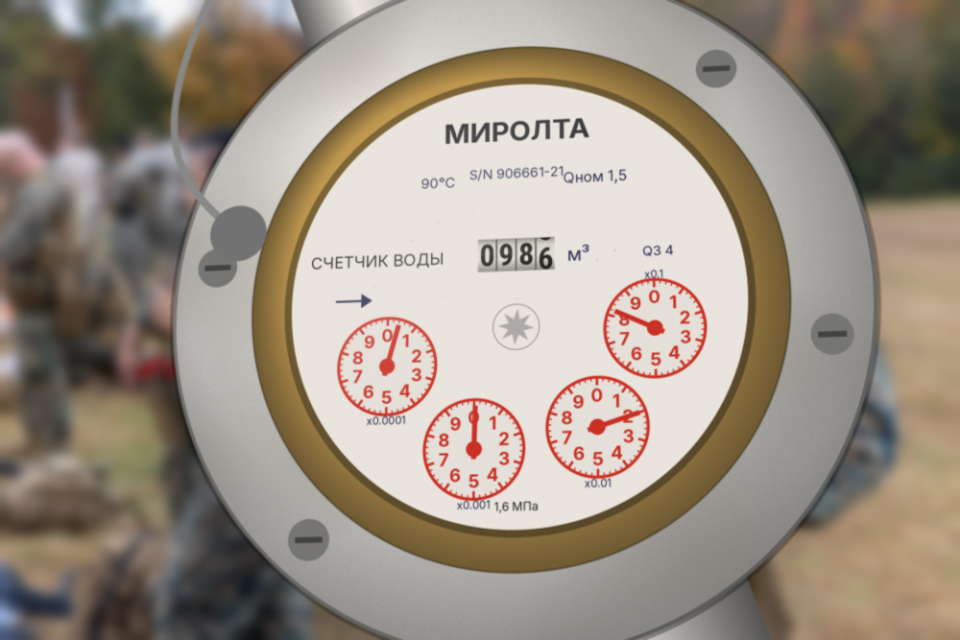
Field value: 985.8200 m³
